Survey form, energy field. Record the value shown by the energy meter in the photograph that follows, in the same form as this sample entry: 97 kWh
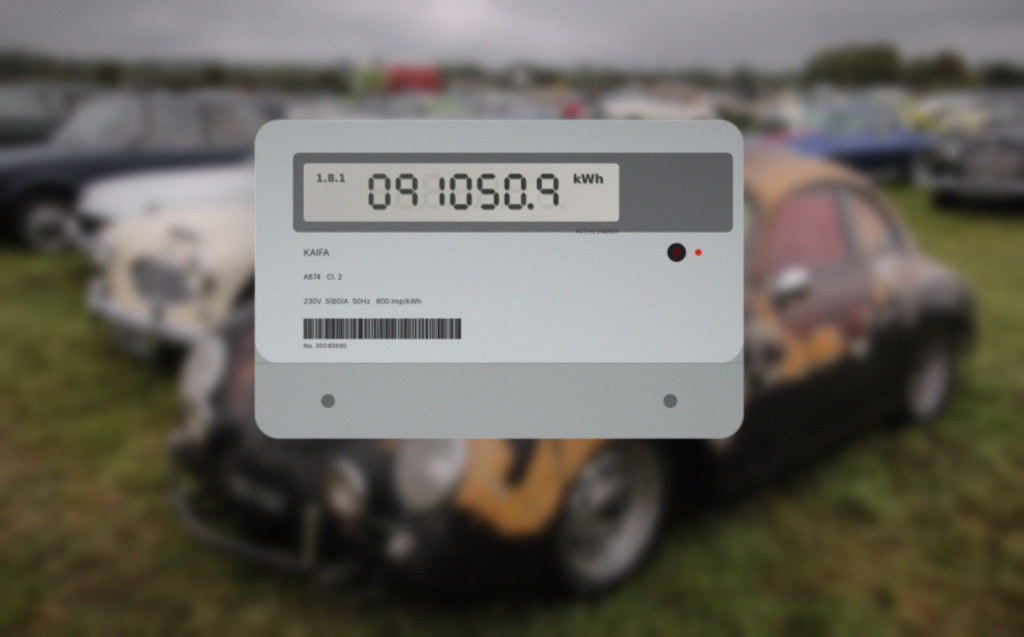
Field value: 91050.9 kWh
